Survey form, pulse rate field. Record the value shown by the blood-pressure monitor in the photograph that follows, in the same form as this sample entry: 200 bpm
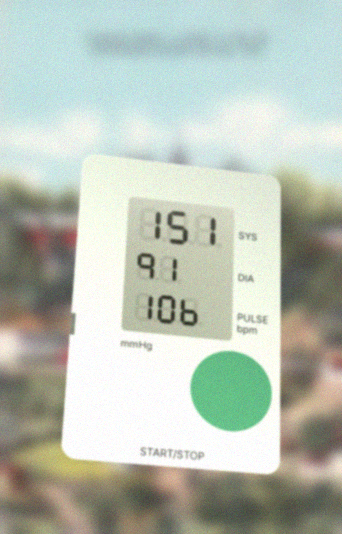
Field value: 106 bpm
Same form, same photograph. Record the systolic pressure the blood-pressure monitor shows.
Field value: 151 mmHg
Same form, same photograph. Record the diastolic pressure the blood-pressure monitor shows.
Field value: 91 mmHg
